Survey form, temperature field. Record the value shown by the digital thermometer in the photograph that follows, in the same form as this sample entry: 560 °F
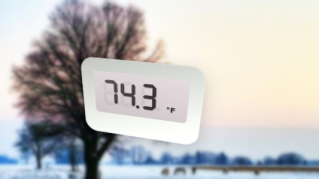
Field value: 74.3 °F
